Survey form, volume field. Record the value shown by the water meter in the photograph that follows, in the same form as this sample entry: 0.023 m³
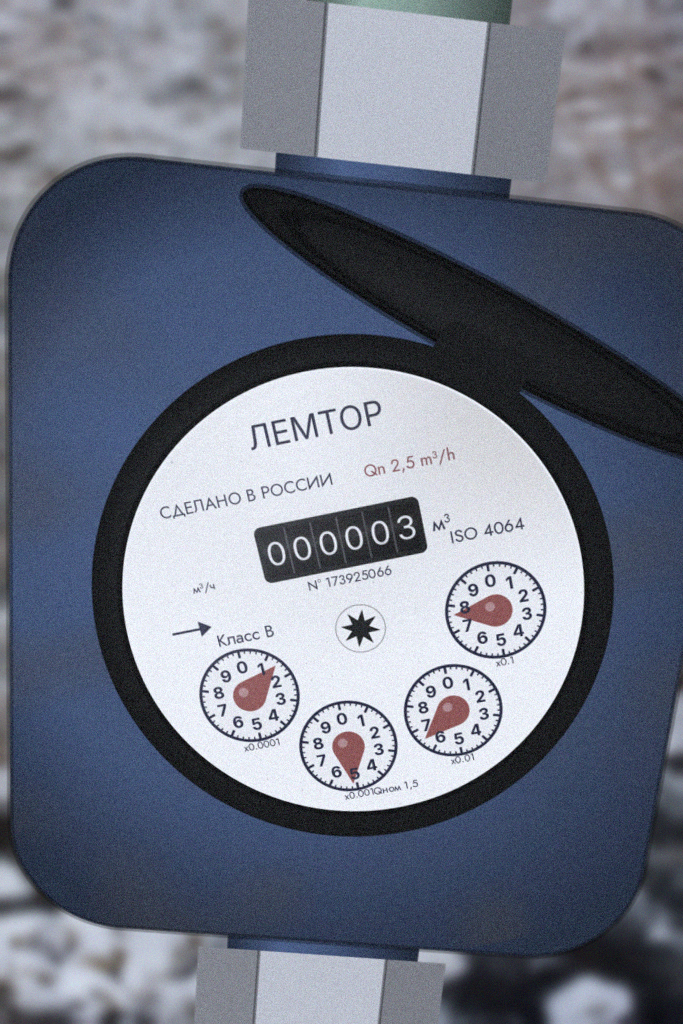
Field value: 3.7651 m³
